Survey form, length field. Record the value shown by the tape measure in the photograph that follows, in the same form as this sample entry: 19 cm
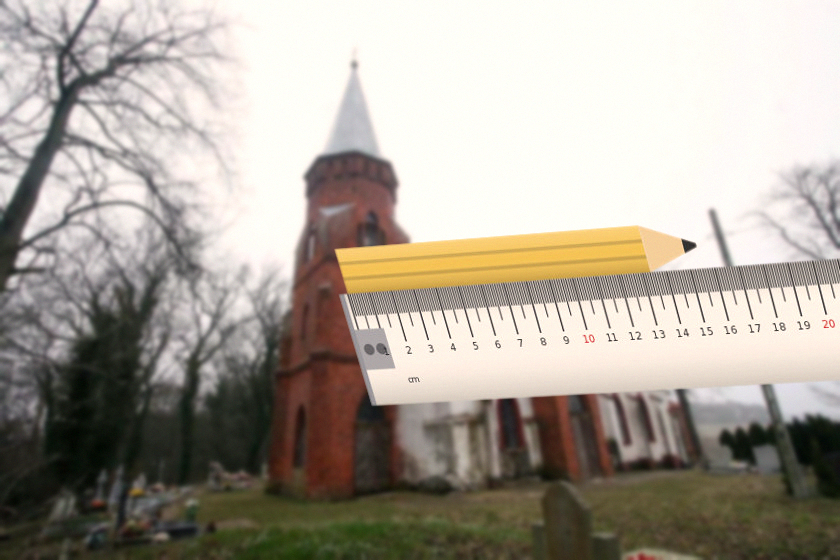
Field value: 15.5 cm
